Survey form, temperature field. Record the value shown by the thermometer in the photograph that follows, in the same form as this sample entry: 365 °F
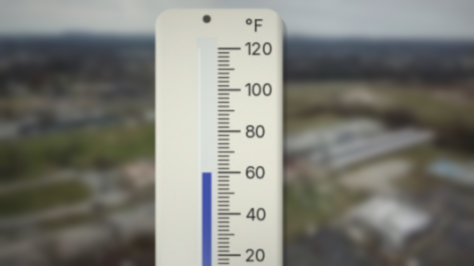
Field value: 60 °F
